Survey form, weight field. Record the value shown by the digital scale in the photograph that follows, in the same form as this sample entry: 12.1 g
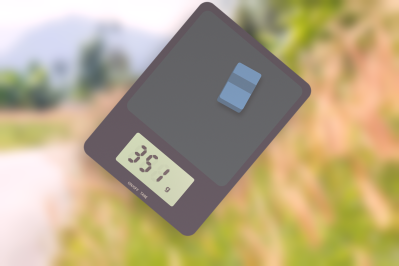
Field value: 351 g
